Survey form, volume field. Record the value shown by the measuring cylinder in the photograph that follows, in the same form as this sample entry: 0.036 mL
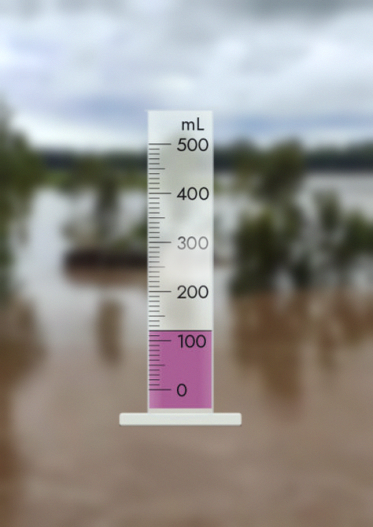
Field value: 120 mL
